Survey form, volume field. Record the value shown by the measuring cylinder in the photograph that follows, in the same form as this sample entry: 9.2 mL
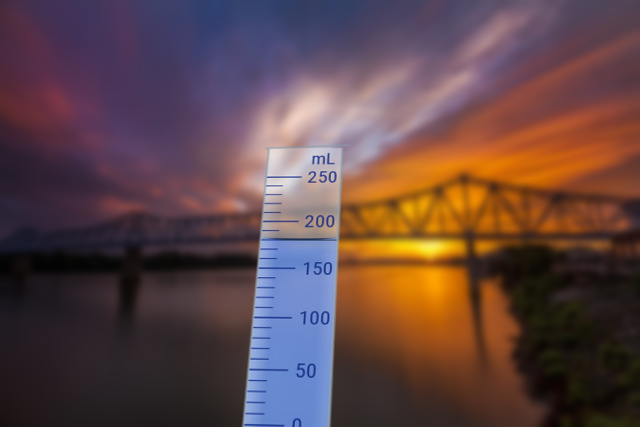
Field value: 180 mL
